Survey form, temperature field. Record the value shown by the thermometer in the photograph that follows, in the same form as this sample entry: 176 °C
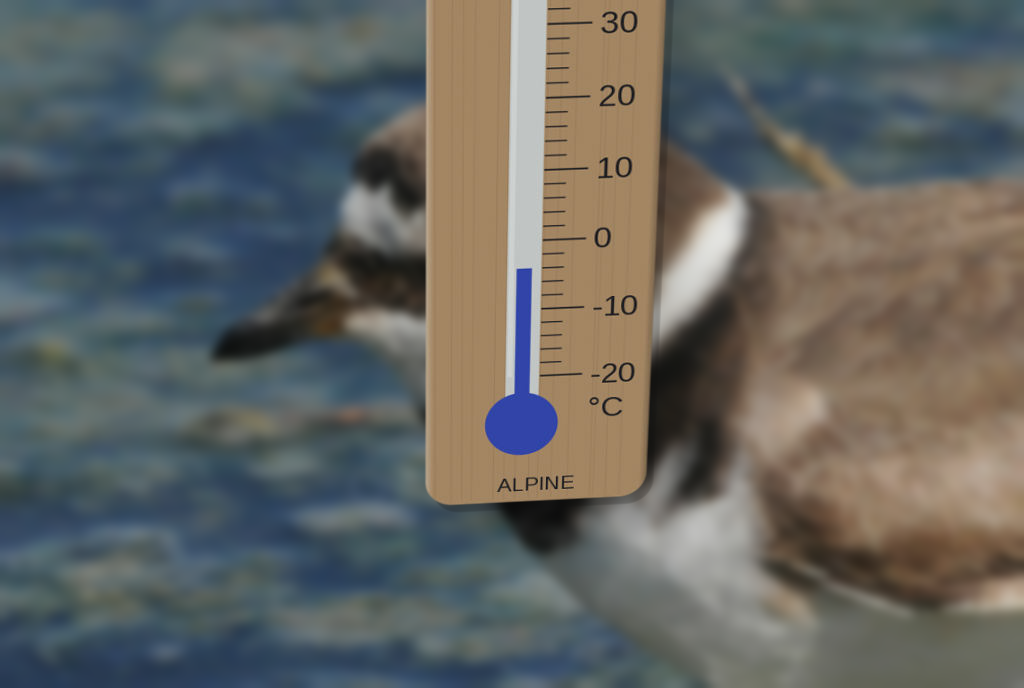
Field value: -4 °C
